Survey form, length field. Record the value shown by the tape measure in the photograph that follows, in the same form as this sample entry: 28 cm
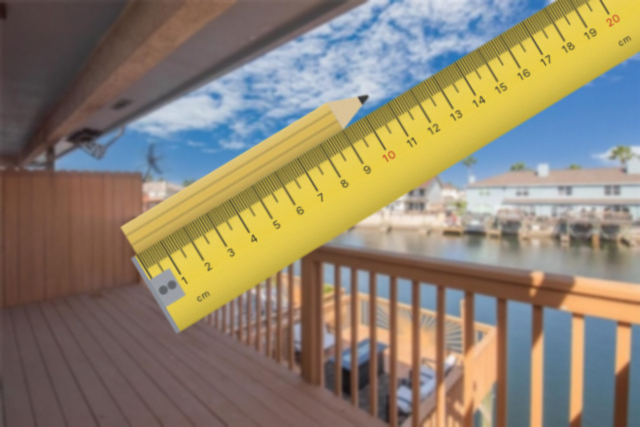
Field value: 10.5 cm
